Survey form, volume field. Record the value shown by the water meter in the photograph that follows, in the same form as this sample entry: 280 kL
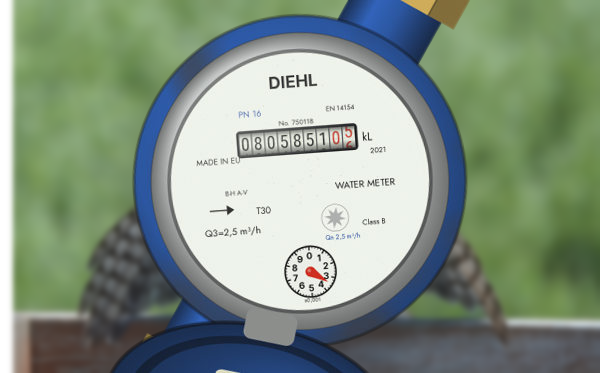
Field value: 805851.053 kL
